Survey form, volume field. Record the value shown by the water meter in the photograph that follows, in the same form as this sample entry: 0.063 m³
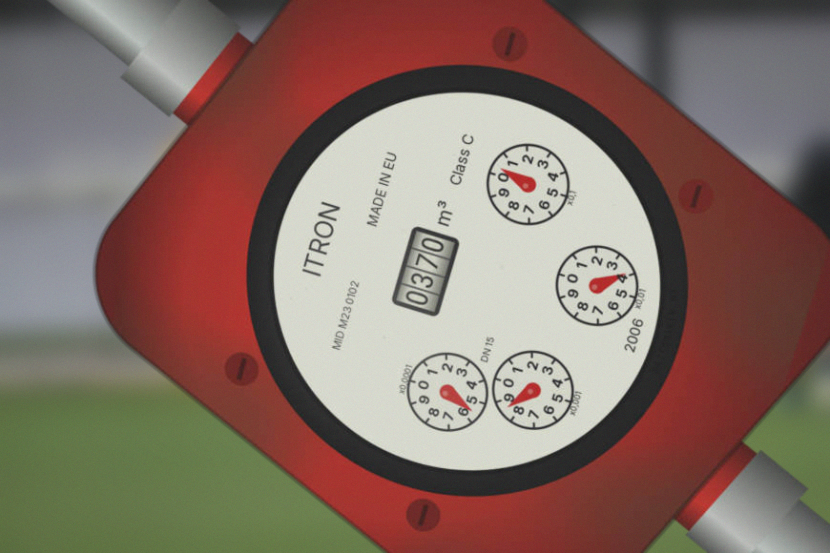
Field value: 370.0385 m³
